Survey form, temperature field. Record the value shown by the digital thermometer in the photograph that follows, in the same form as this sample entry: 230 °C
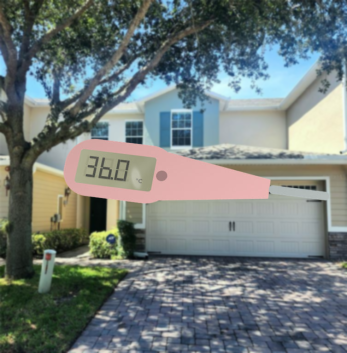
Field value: 36.0 °C
